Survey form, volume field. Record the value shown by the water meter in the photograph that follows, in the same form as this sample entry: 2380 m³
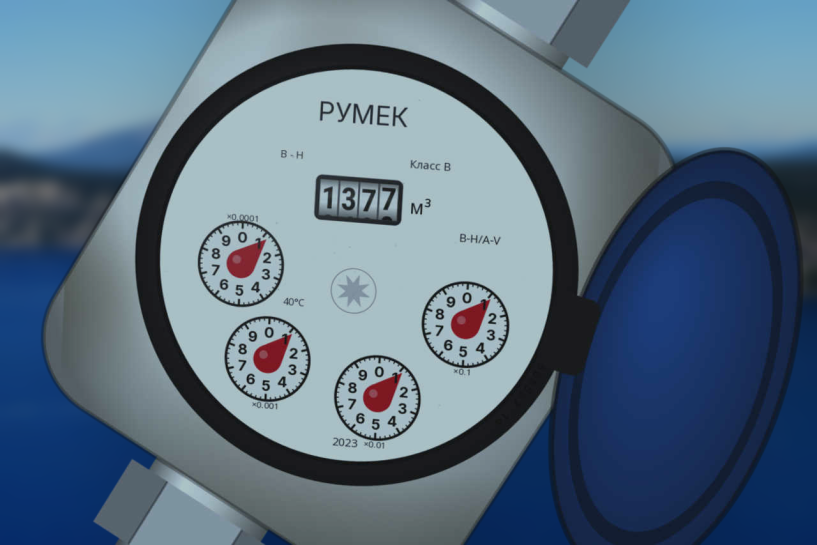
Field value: 1377.1111 m³
